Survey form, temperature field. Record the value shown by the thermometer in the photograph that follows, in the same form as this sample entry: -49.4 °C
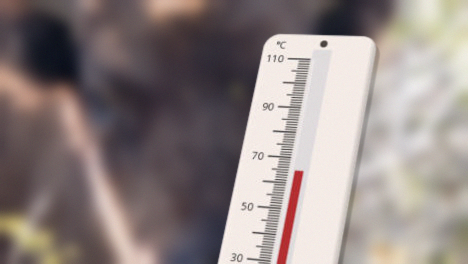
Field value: 65 °C
